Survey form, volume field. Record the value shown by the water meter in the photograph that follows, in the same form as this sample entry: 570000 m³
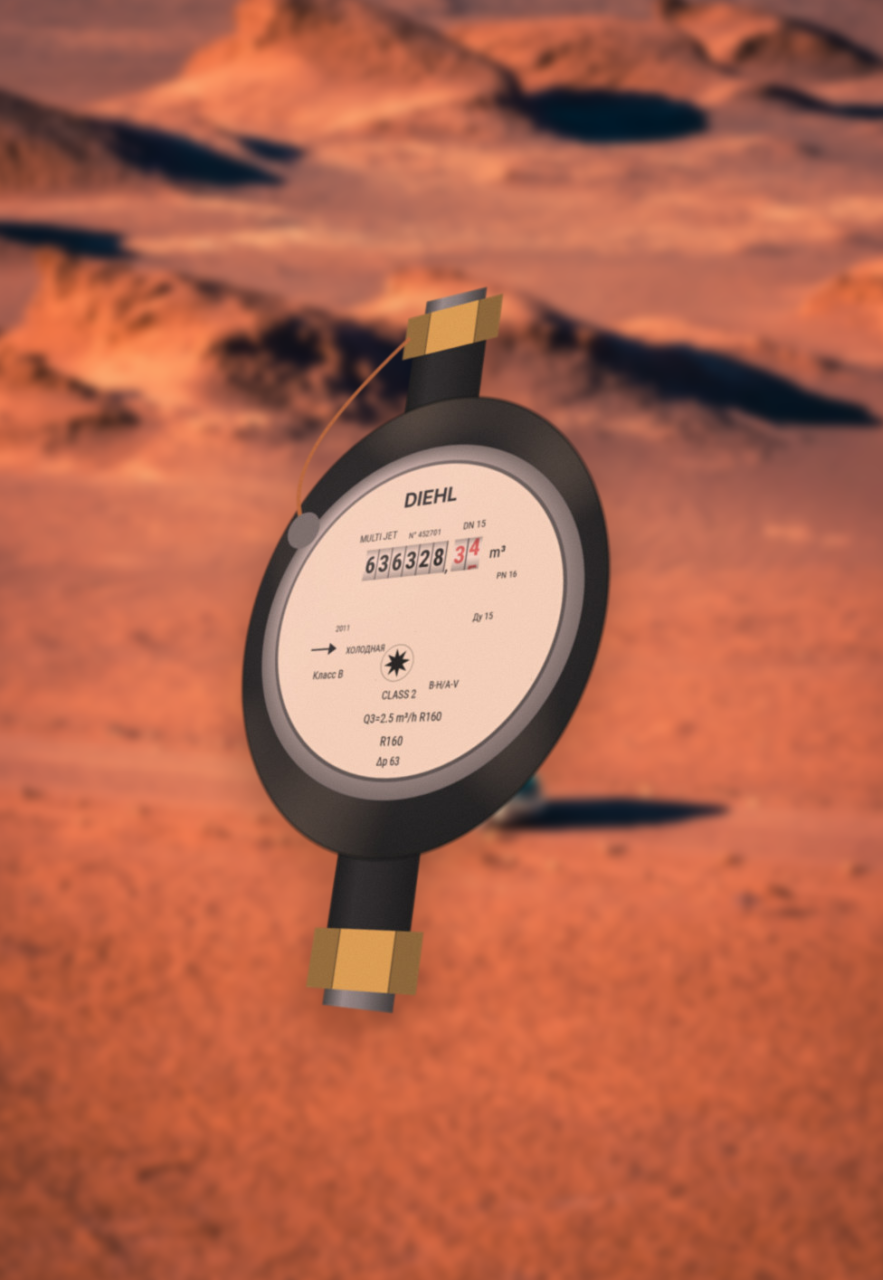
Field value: 636328.34 m³
